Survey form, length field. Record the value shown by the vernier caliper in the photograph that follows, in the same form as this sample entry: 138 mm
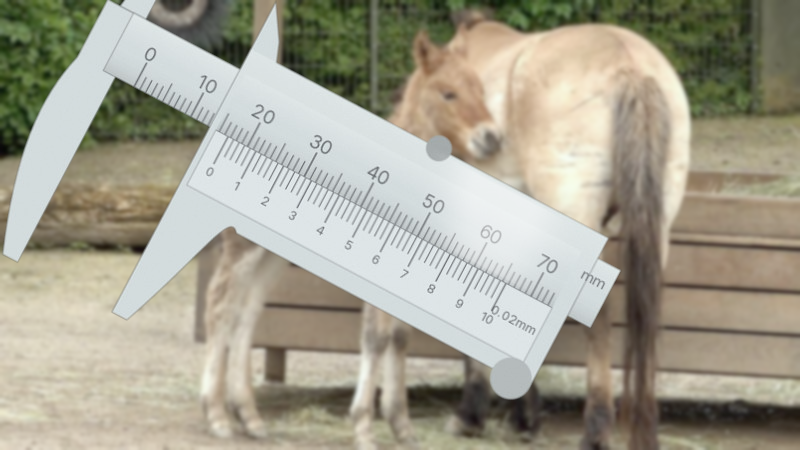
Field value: 16.6 mm
